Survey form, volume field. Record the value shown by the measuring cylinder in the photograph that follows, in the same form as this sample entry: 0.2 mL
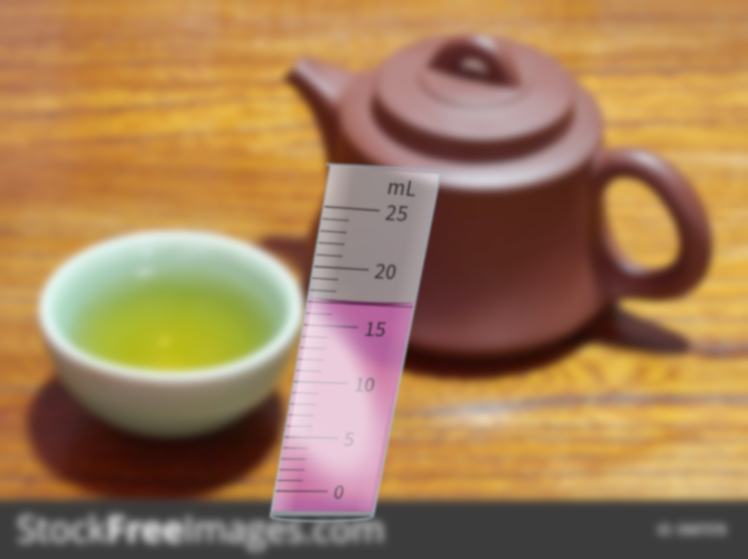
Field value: 17 mL
